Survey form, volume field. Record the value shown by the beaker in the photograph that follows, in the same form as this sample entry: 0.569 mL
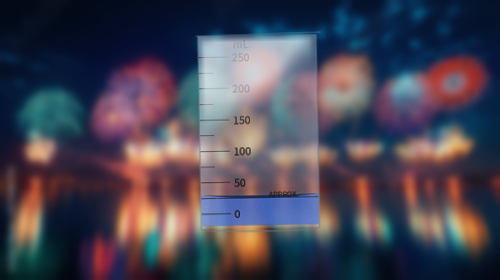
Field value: 25 mL
